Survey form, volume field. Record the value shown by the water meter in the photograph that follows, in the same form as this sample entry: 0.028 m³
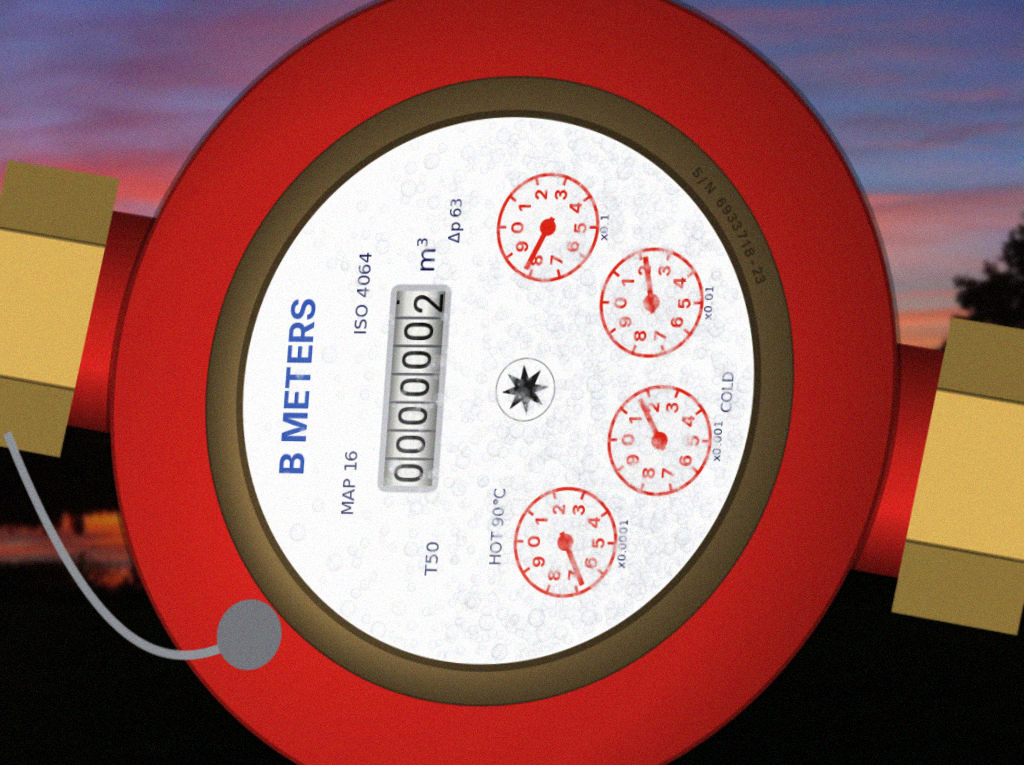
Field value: 1.8216 m³
